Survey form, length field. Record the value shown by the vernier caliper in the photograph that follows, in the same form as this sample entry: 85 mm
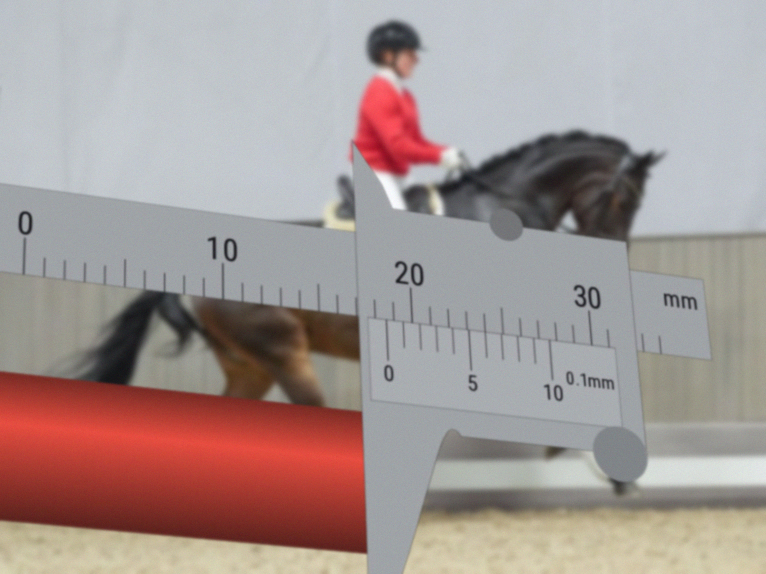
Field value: 18.6 mm
